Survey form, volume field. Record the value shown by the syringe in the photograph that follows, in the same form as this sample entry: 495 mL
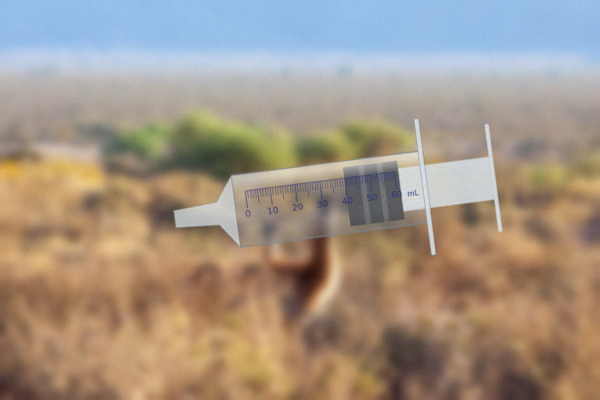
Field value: 40 mL
